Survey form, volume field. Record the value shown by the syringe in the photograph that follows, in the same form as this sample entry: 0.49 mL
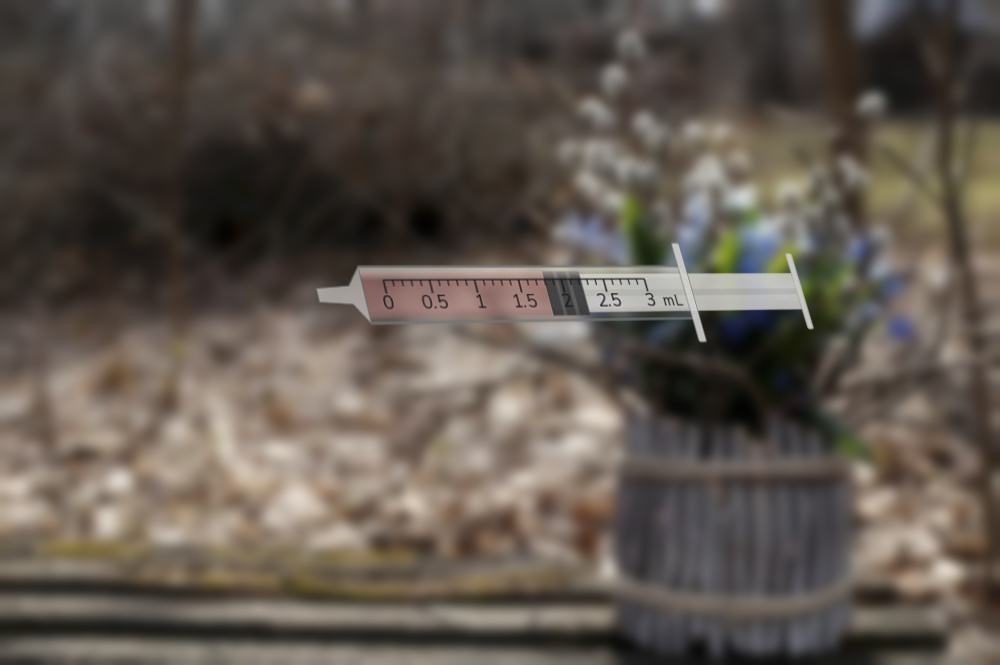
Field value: 1.8 mL
